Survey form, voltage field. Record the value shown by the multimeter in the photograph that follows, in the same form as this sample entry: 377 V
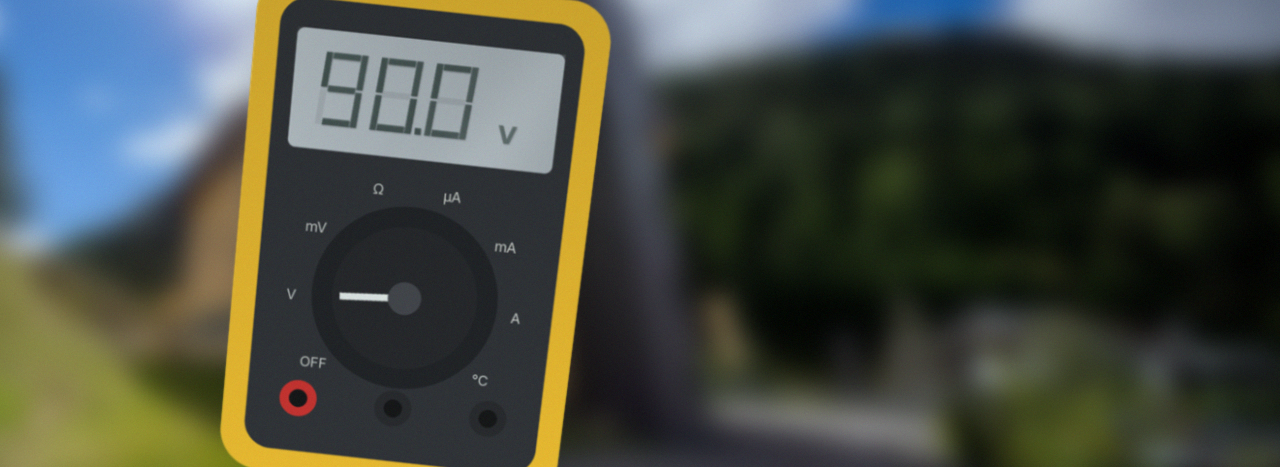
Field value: 90.0 V
